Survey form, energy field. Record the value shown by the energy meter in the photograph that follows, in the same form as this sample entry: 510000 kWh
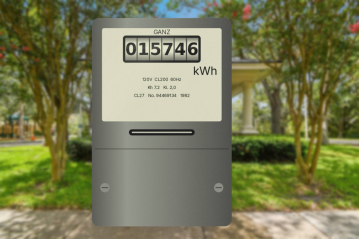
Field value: 15746 kWh
